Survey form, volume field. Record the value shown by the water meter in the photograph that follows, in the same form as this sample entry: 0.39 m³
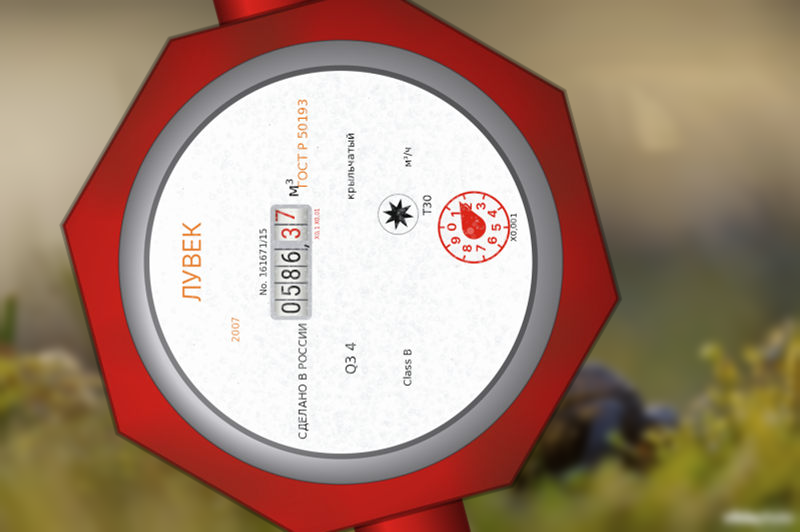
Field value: 586.371 m³
